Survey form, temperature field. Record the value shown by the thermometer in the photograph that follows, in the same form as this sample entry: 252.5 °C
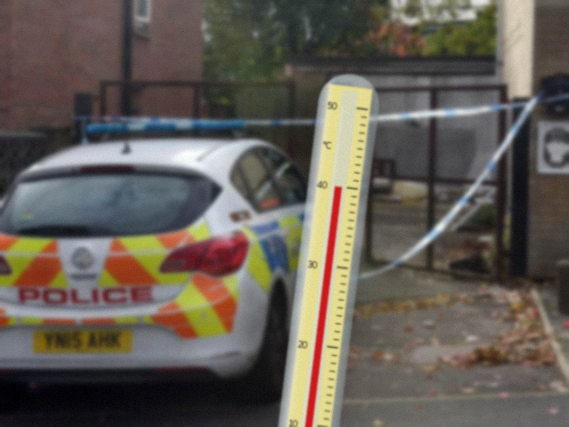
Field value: 40 °C
